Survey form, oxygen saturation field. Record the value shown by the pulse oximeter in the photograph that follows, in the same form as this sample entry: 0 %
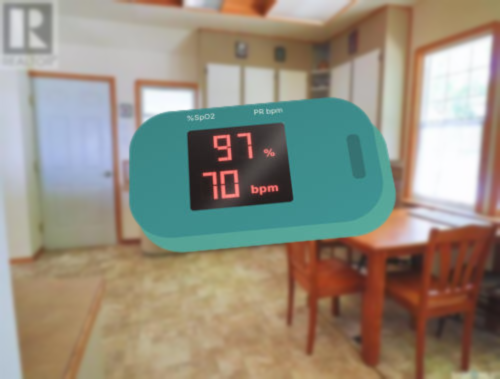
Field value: 97 %
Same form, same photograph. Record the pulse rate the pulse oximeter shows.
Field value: 70 bpm
